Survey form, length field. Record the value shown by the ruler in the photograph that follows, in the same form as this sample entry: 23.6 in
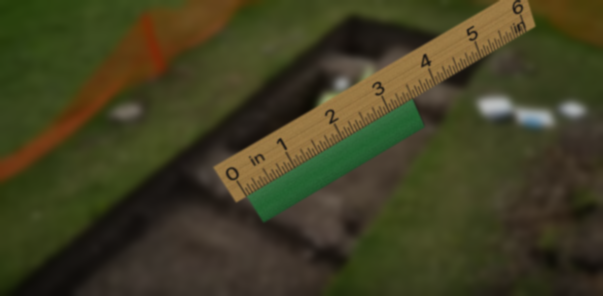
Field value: 3.5 in
